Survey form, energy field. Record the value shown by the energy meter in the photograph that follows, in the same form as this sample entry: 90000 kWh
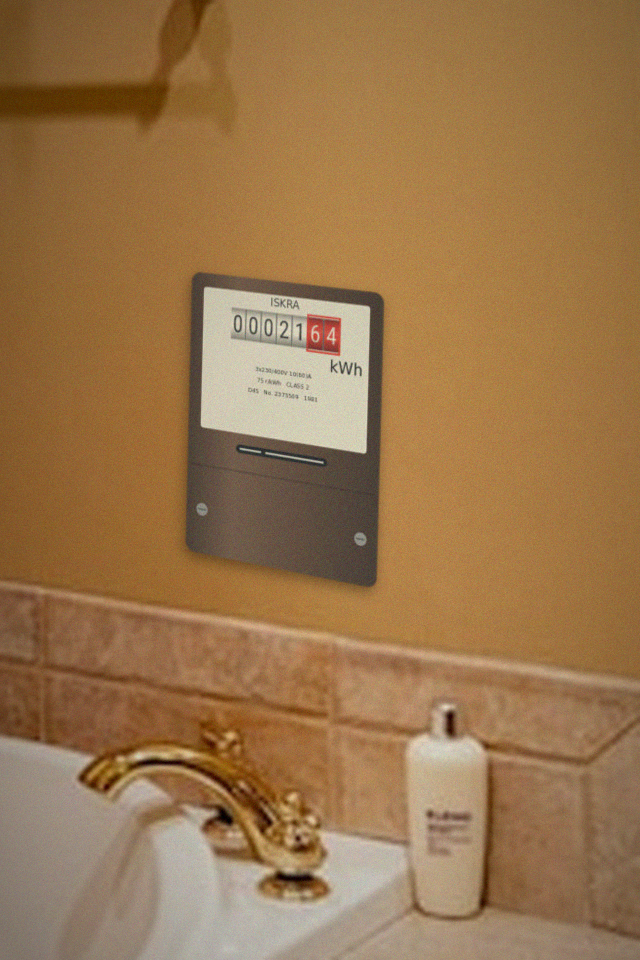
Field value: 21.64 kWh
